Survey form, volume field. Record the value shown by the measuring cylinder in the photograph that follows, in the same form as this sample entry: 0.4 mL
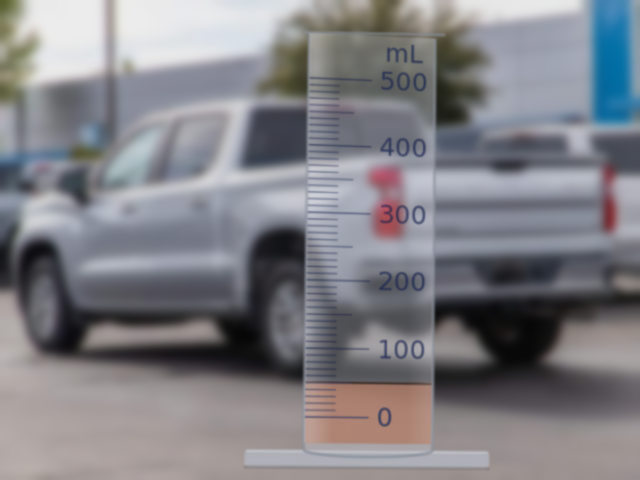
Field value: 50 mL
